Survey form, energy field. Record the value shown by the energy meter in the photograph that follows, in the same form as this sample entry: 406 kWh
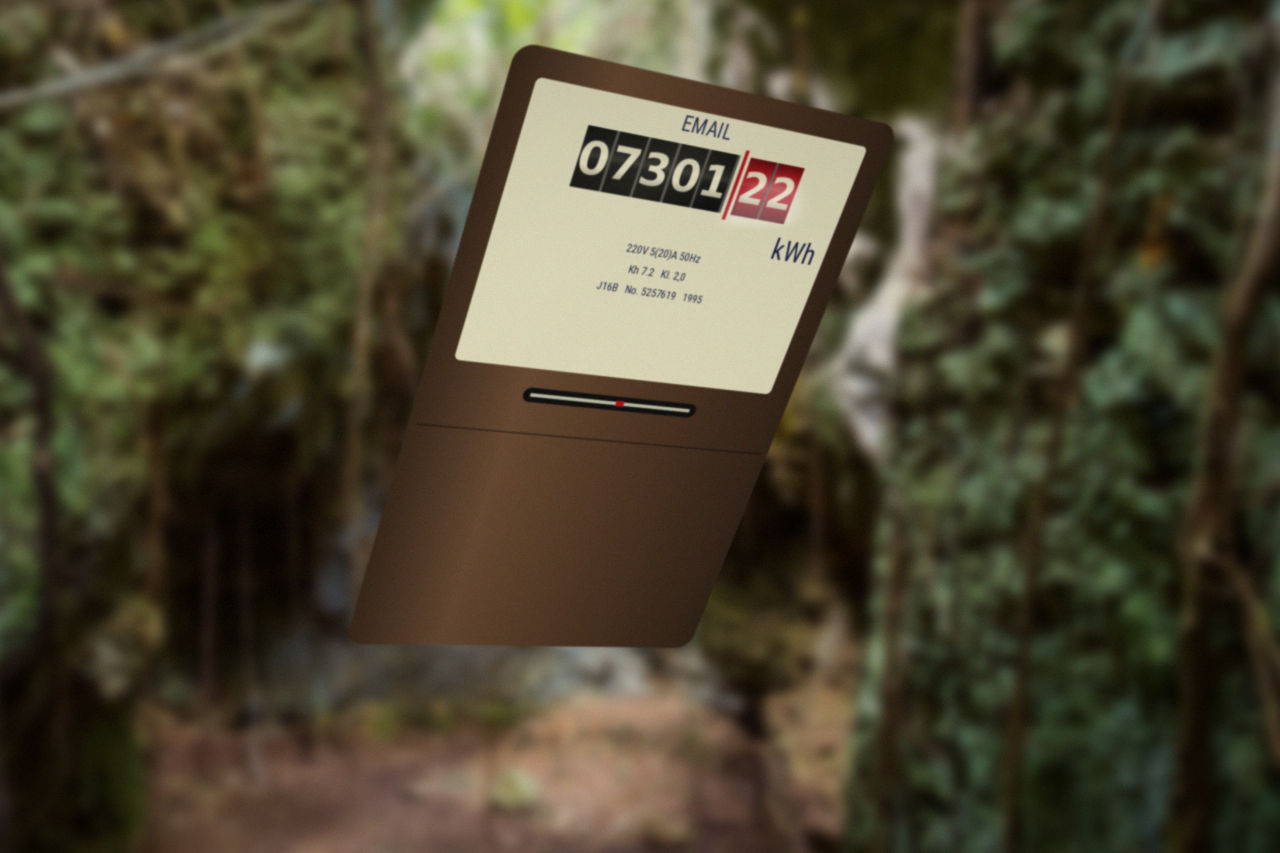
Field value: 7301.22 kWh
